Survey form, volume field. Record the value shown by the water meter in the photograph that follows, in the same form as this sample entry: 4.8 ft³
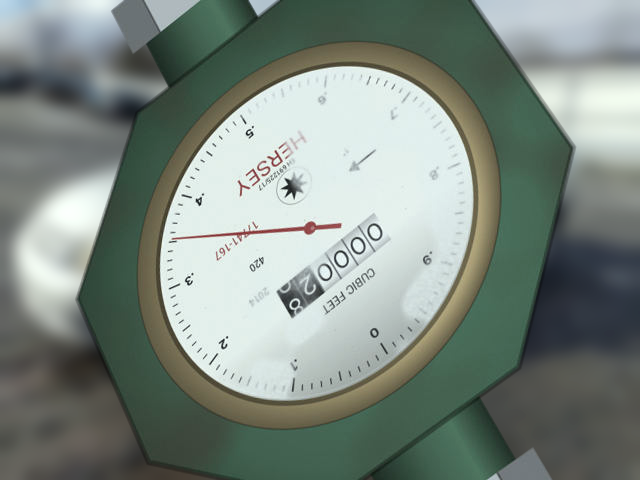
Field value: 28.35 ft³
